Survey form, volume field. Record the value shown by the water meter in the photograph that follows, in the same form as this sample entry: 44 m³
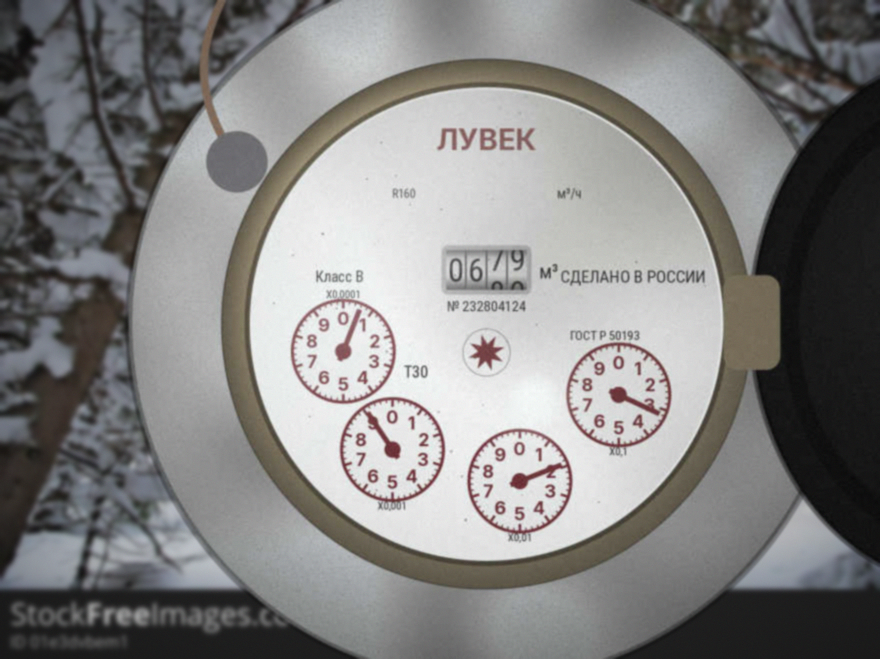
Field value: 679.3190 m³
